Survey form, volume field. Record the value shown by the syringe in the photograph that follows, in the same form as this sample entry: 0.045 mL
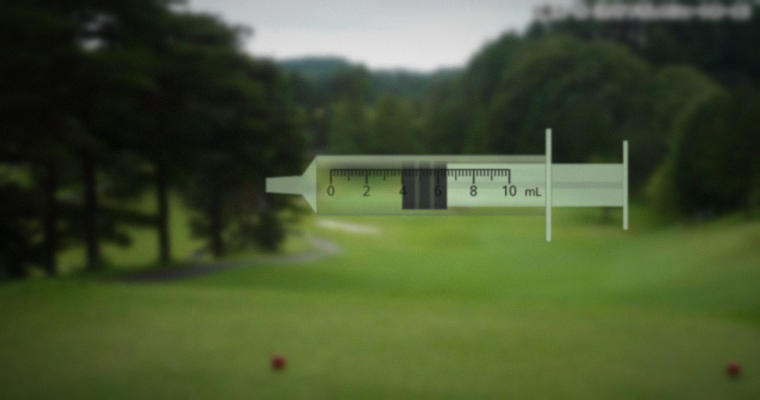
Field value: 4 mL
